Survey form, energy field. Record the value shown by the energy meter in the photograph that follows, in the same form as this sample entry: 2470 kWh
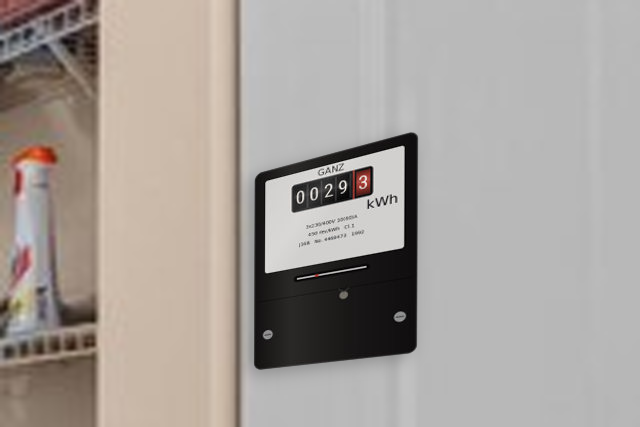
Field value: 29.3 kWh
